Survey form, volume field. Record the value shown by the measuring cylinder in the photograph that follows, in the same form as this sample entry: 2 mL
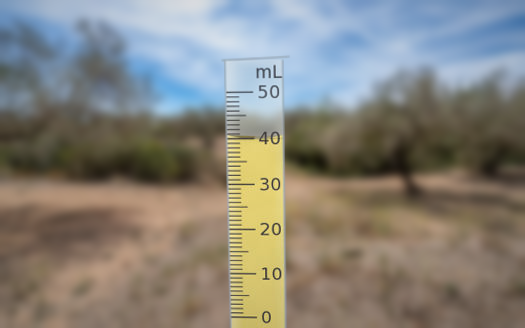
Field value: 40 mL
